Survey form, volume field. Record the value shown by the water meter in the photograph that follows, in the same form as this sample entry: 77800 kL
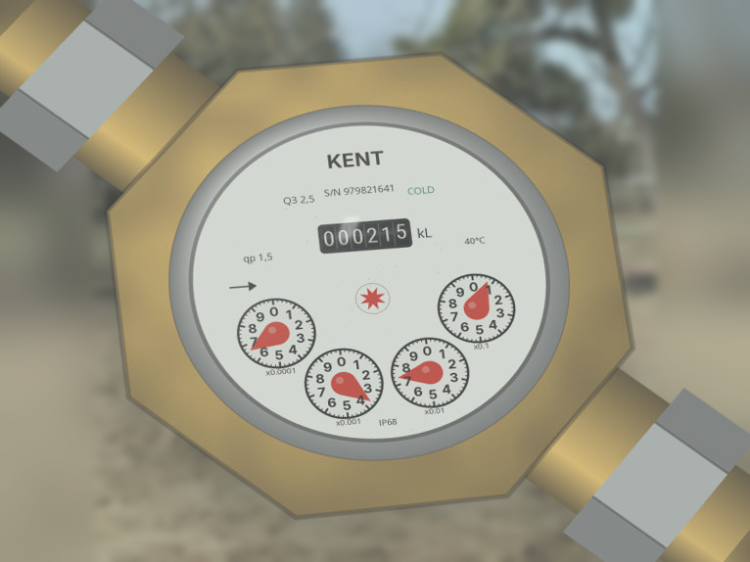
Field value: 215.0736 kL
